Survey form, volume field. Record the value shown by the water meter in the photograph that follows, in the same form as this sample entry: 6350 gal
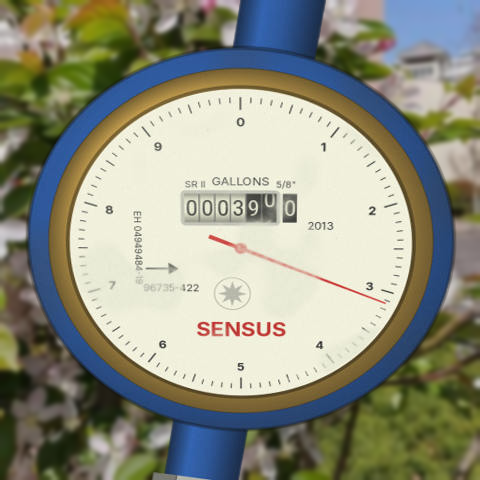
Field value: 3903.1 gal
